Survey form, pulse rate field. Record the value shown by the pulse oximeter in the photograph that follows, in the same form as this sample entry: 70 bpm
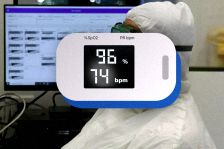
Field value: 74 bpm
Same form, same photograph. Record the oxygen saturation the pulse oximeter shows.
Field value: 96 %
